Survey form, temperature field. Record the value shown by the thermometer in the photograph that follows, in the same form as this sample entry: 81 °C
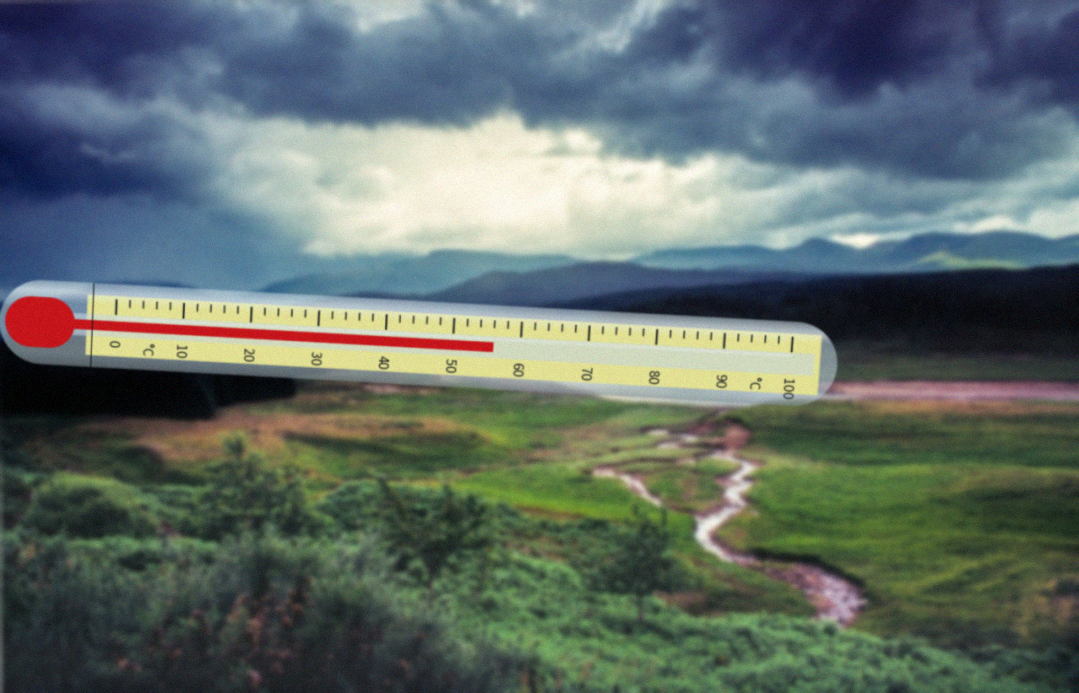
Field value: 56 °C
